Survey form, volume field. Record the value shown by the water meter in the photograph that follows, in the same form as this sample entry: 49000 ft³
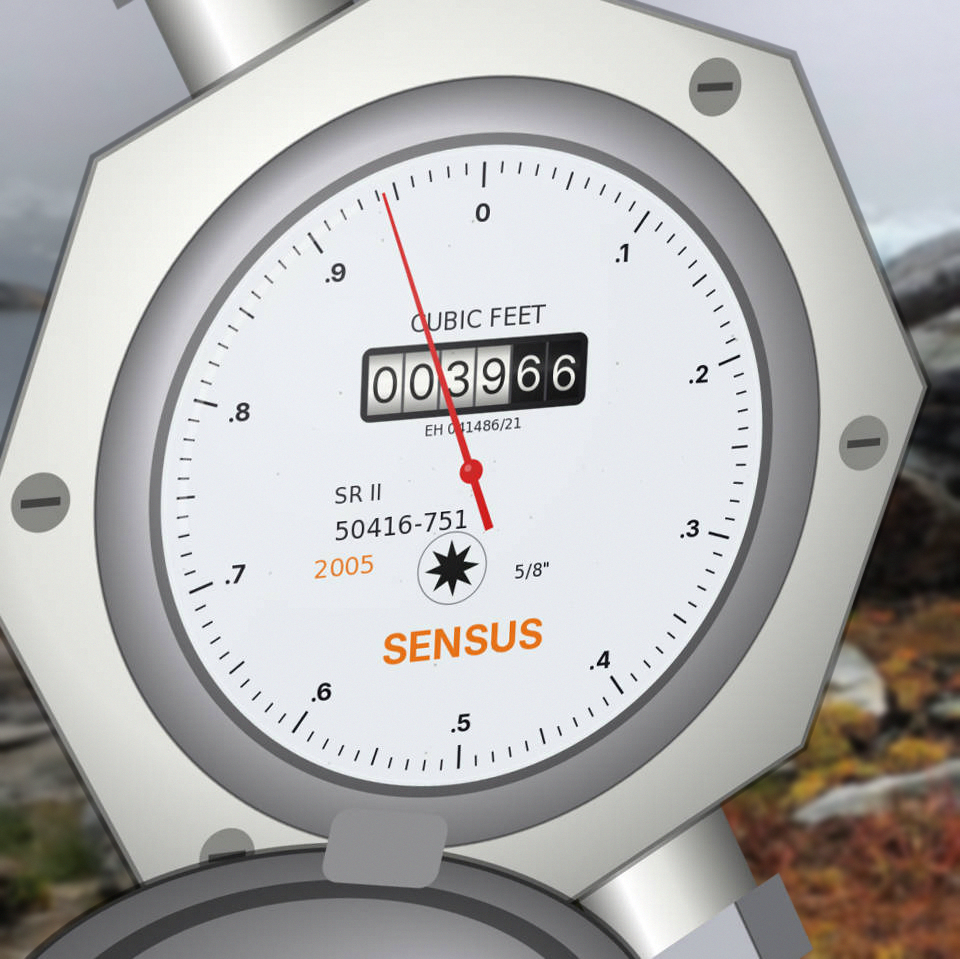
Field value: 3965.94 ft³
